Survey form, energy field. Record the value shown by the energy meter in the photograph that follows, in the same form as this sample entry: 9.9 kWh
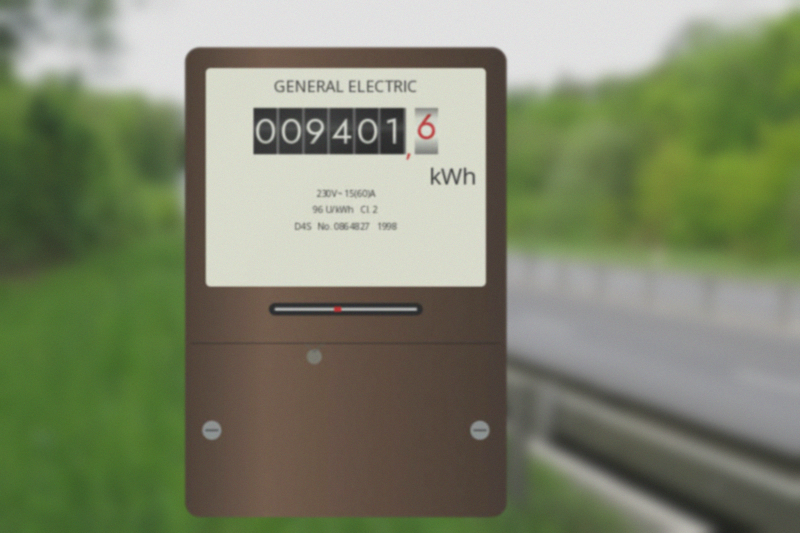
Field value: 9401.6 kWh
